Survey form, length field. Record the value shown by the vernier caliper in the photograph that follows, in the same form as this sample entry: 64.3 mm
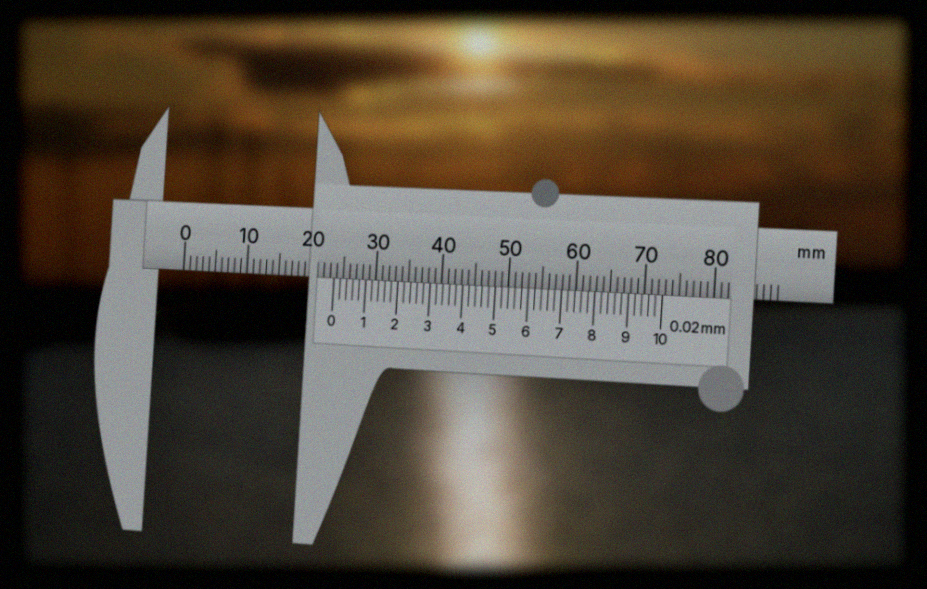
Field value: 23.6 mm
